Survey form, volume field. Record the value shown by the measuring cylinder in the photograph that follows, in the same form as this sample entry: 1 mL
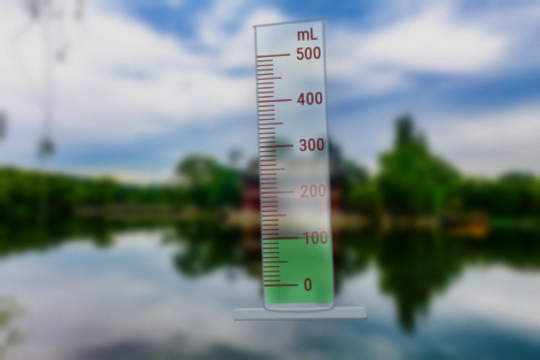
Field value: 100 mL
